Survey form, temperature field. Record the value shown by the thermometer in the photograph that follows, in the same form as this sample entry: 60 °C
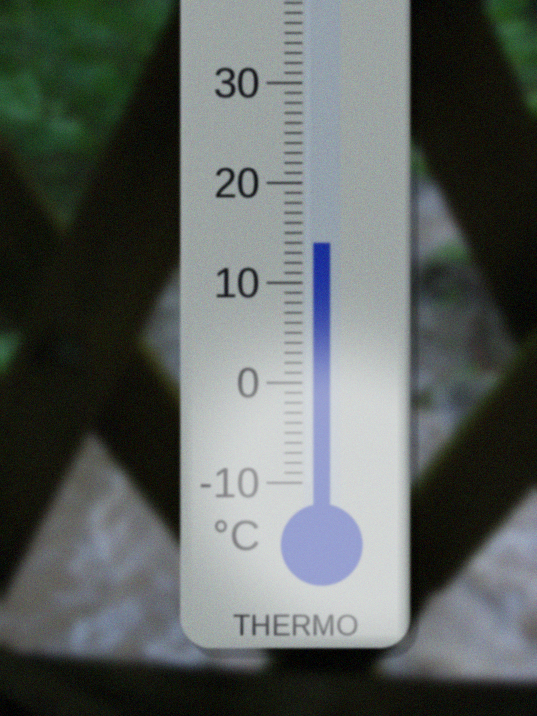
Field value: 14 °C
